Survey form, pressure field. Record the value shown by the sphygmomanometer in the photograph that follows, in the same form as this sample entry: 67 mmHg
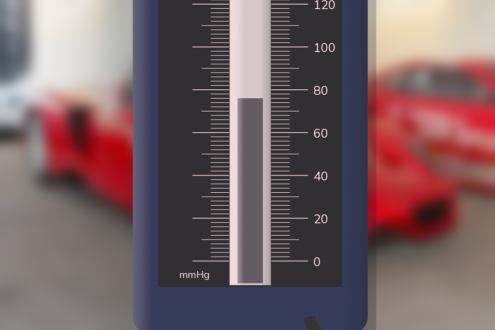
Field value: 76 mmHg
